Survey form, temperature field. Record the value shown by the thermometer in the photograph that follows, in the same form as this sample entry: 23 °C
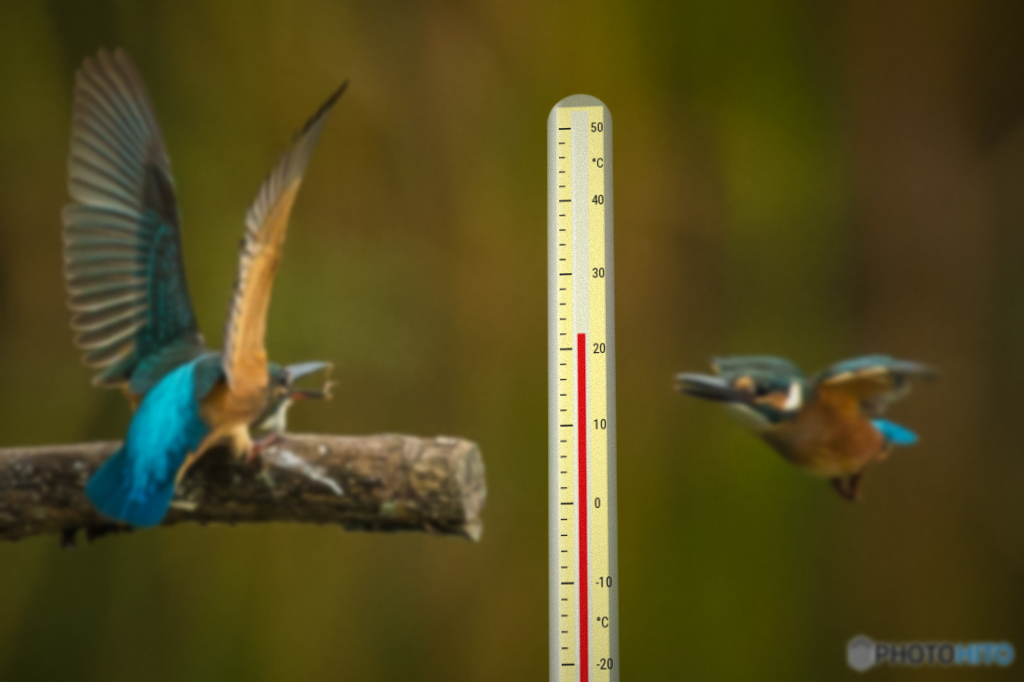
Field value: 22 °C
